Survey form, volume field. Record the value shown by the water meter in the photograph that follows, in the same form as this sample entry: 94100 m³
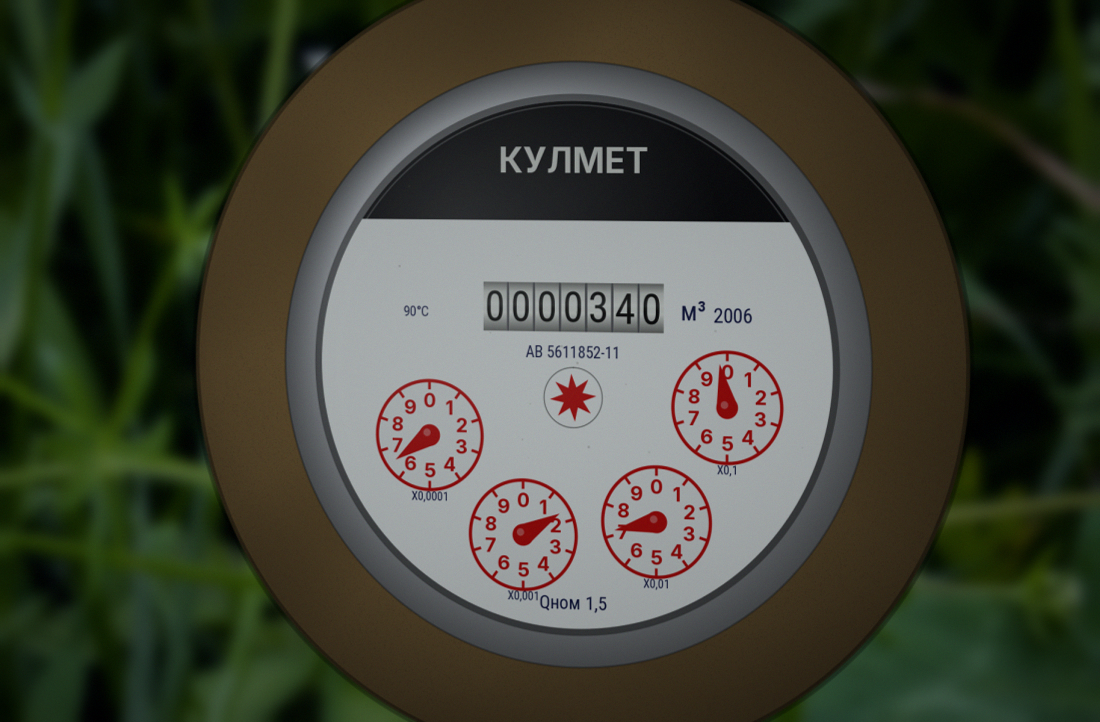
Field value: 339.9716 m³
